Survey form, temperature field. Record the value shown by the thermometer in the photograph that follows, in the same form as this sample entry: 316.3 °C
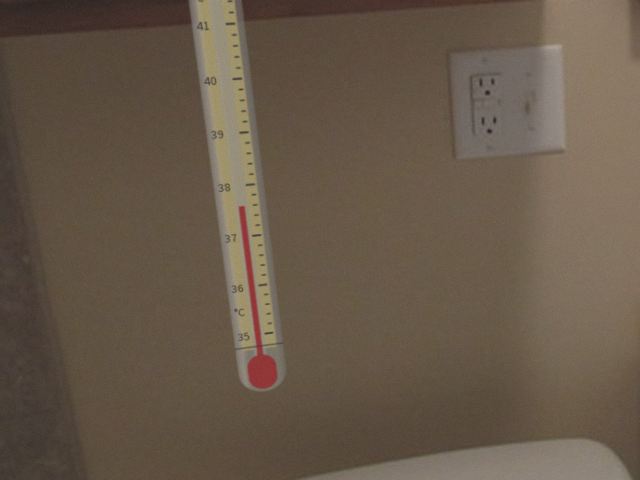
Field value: 37.6 °C
